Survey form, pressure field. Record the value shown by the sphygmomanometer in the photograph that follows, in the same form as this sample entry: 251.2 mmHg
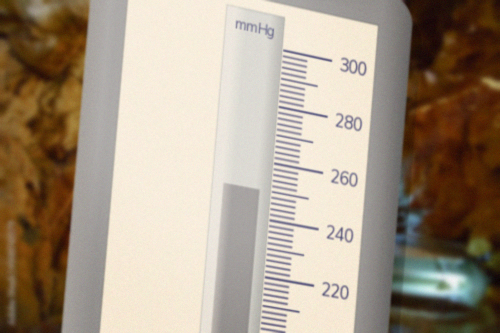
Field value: 250 mmHg
